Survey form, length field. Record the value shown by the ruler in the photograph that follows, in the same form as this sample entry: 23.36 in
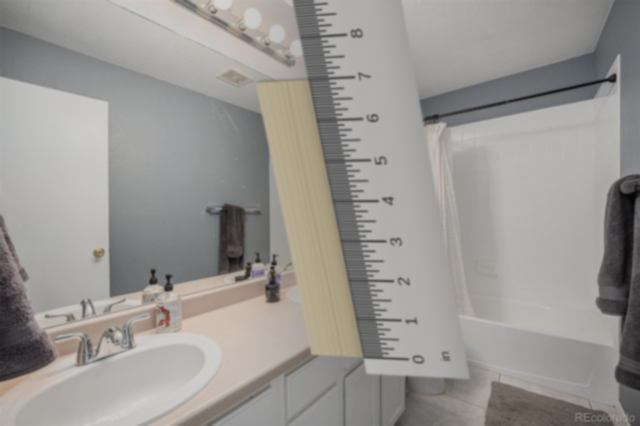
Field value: 7 in
